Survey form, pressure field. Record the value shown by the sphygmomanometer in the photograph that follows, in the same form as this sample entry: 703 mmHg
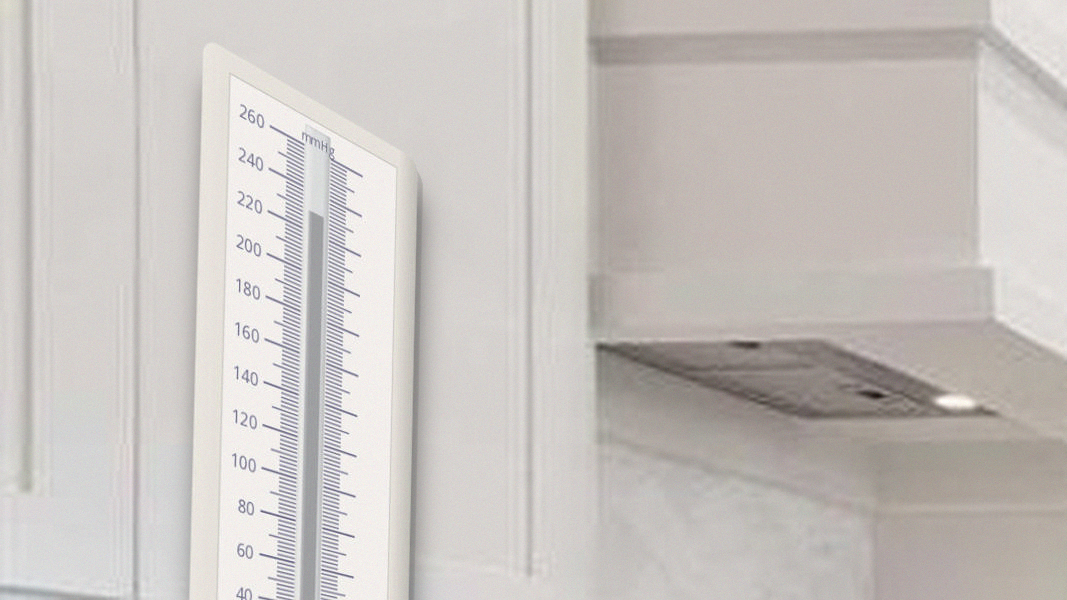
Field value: 230 mmHg
